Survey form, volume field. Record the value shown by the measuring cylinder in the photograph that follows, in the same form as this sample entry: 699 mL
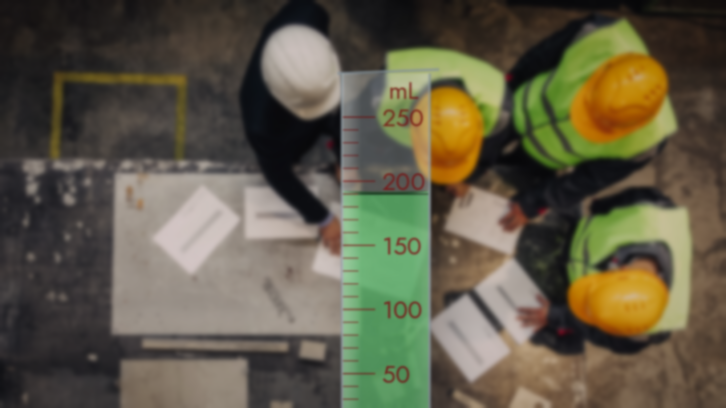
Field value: 190 mL
